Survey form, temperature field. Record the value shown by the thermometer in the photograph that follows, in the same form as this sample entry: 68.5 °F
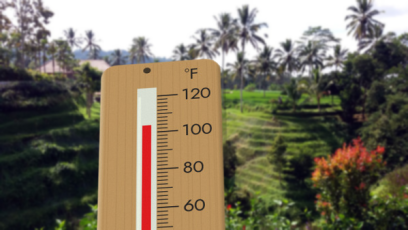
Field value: 104 °F
